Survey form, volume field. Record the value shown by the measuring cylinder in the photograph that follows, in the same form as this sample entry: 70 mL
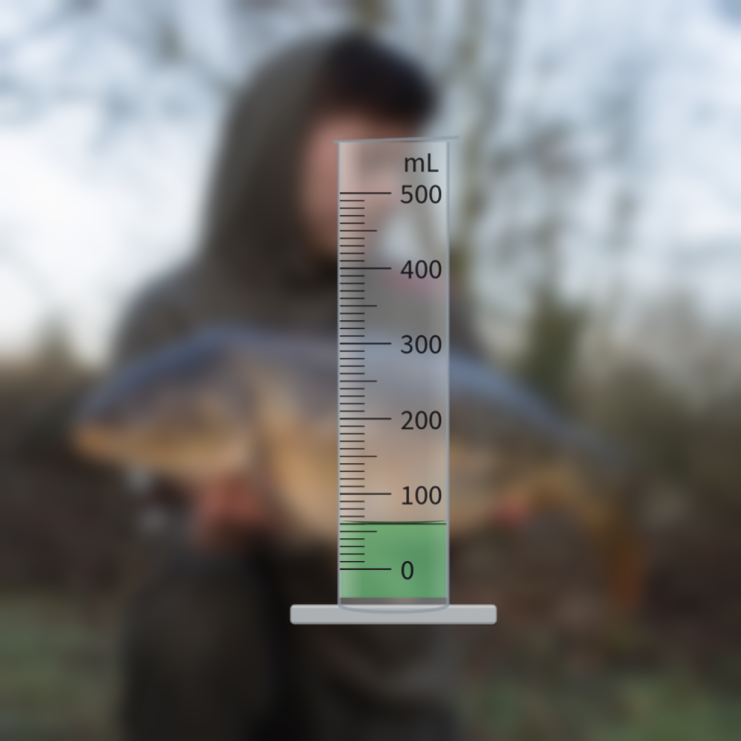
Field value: 60 mL
